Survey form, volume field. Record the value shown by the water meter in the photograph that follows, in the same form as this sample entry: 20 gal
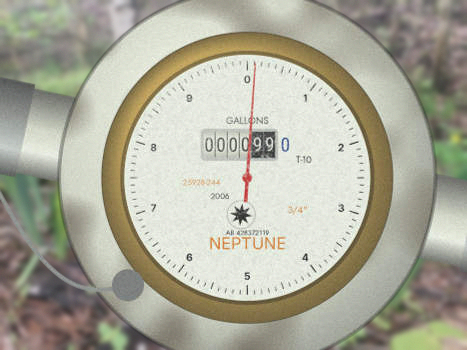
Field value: 990.1 gal
